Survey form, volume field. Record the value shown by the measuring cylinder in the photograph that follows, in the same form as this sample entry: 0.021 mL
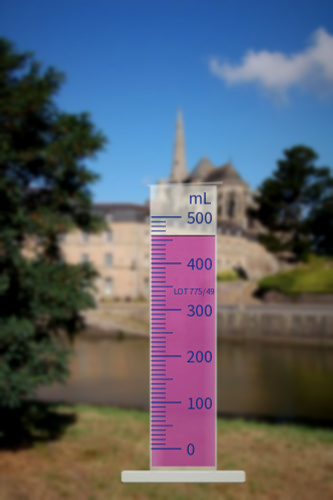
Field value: 460 mL
